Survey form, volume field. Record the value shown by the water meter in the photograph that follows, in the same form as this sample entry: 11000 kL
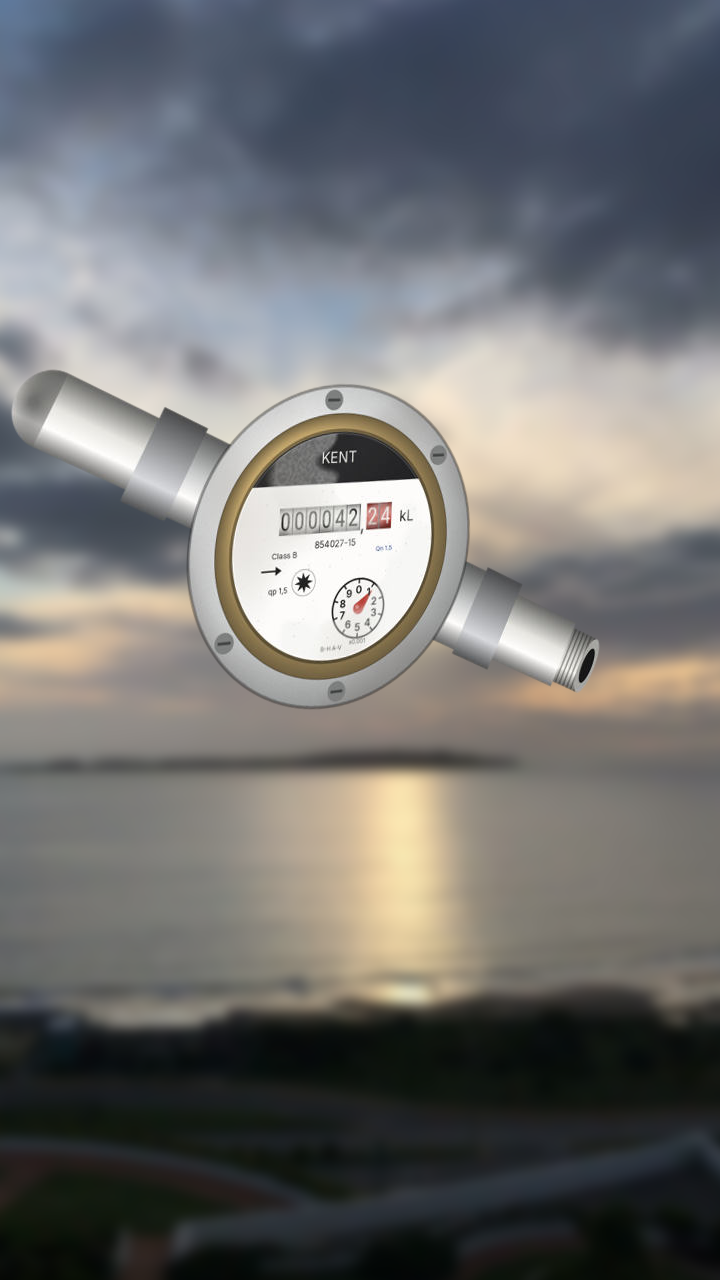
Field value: 42.241 kL
